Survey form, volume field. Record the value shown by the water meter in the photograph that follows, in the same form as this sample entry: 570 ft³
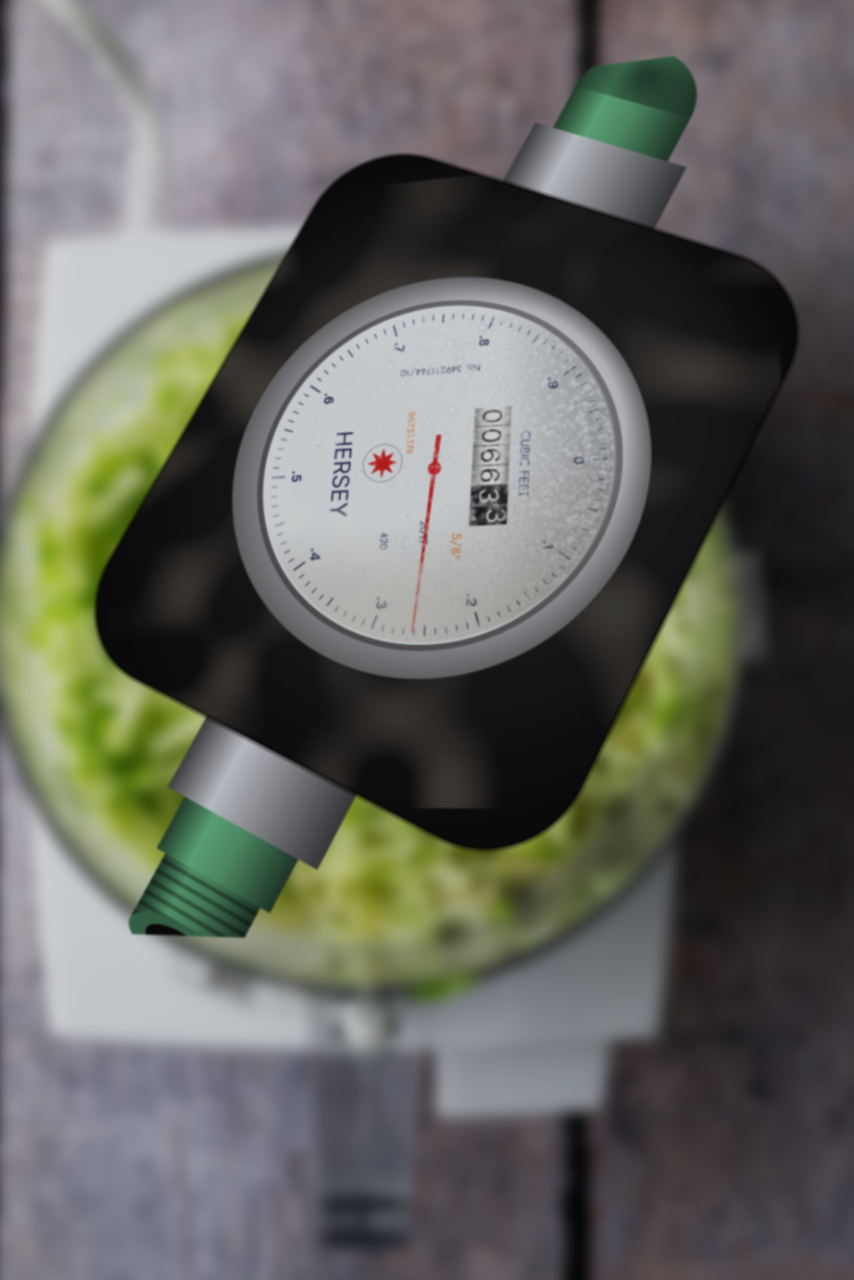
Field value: 6633.26 ft³
